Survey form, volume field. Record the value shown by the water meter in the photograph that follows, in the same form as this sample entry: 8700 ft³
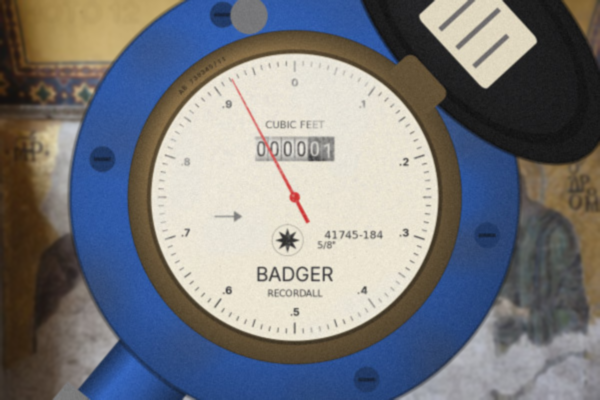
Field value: 0.92 ft³
